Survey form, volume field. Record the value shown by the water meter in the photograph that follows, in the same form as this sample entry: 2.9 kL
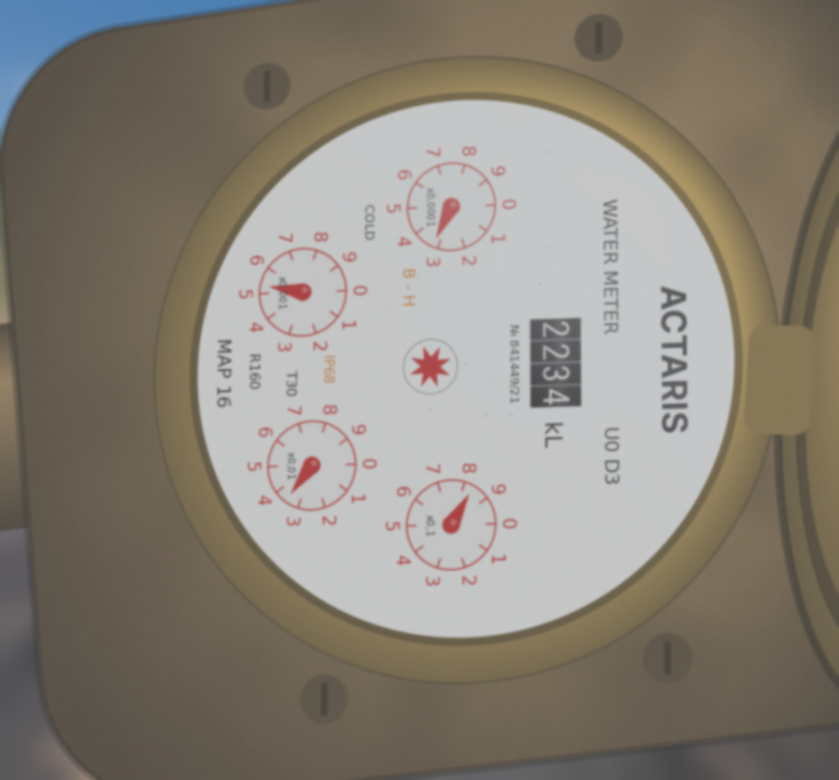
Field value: 2234.8353 kL
